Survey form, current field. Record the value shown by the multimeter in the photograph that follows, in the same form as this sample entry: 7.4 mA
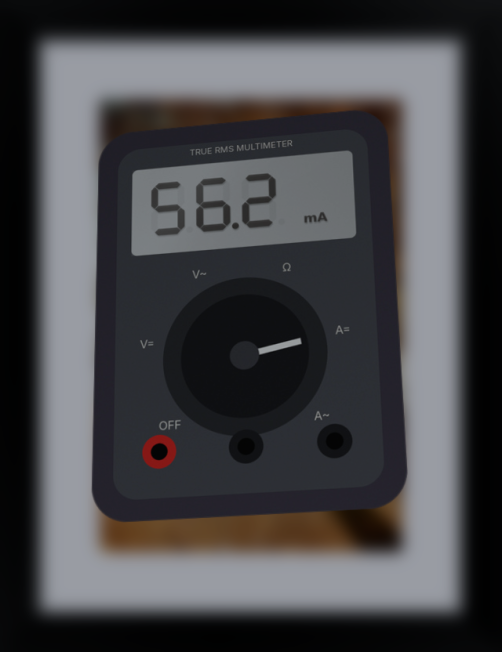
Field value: 56.2 mA
